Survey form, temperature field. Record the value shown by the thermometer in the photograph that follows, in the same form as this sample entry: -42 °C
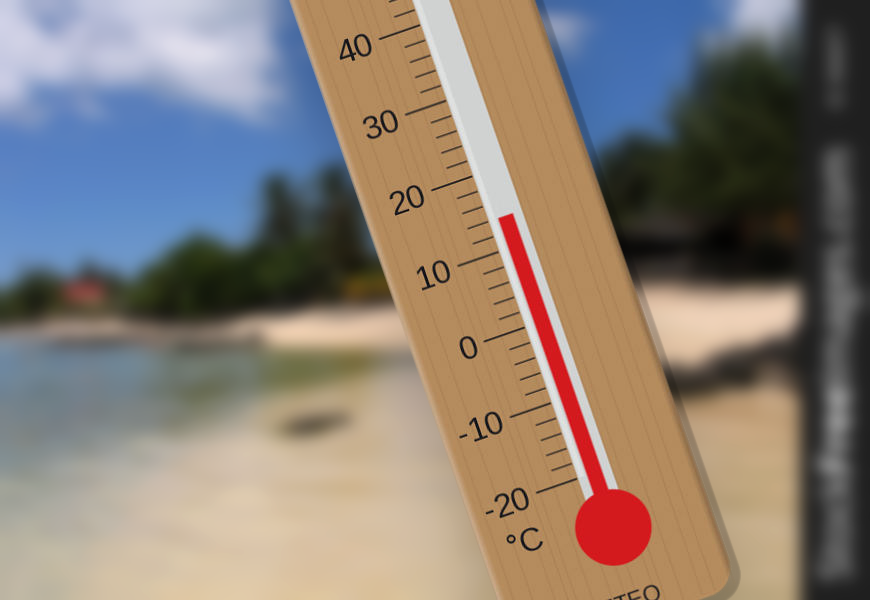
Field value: 14 °C
